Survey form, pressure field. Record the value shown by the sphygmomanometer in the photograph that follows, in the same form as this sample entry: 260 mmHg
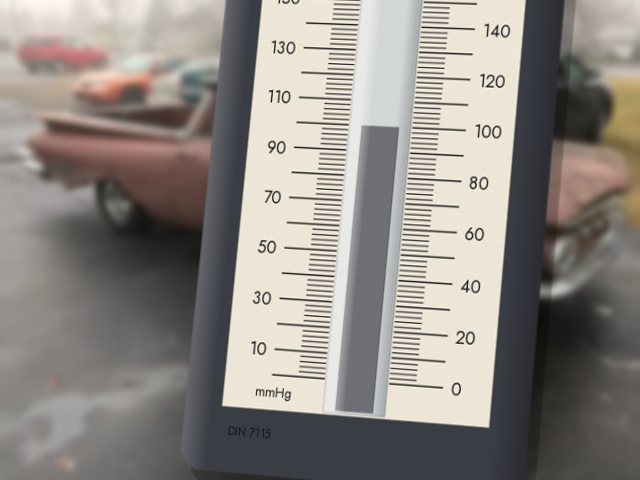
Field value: 100 mmHg
